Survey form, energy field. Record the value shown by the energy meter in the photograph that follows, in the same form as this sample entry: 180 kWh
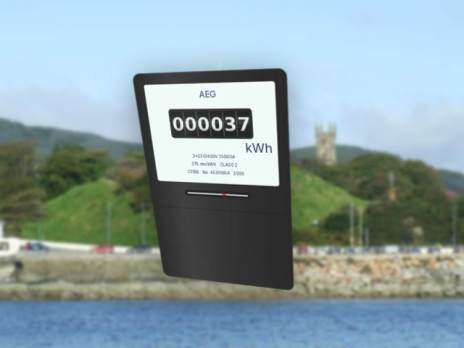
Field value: 37 kWh
